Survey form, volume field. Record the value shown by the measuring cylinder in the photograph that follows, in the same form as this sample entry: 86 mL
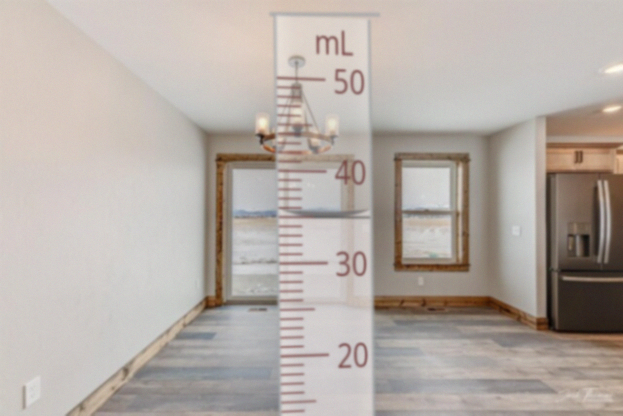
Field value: 35 mL
